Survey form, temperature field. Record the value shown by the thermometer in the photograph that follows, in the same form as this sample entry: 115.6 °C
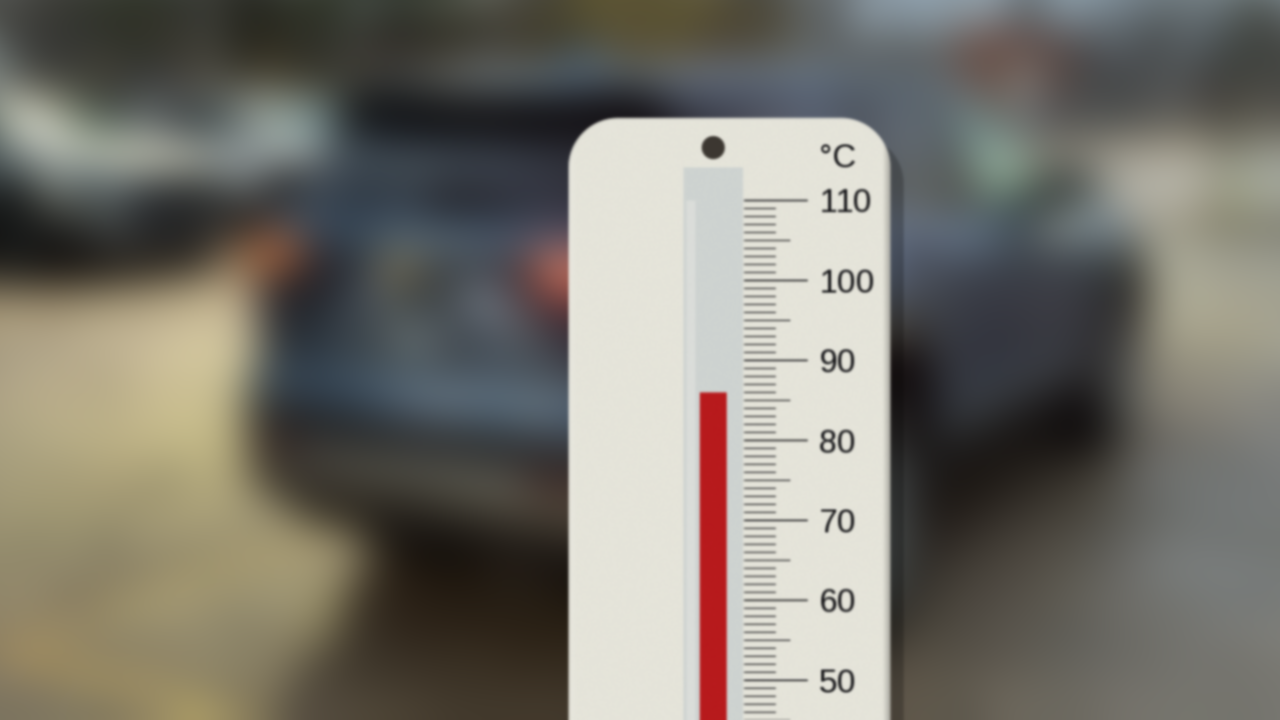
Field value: 86 °C
